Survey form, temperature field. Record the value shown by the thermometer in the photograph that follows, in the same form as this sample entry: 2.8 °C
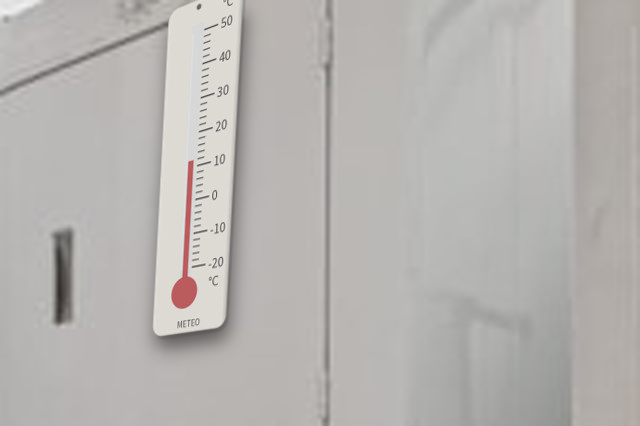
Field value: 12 °C
